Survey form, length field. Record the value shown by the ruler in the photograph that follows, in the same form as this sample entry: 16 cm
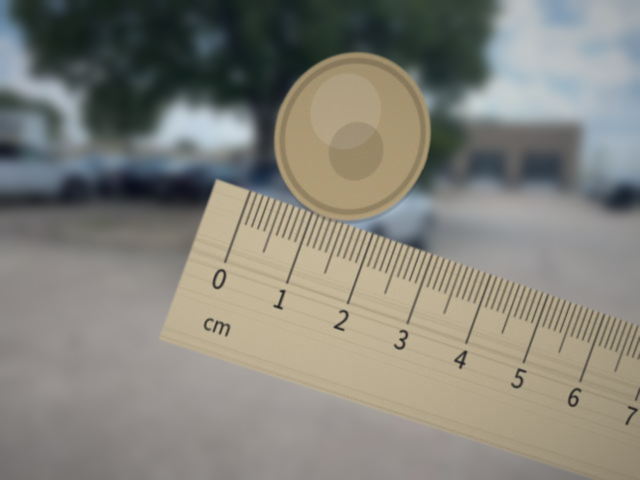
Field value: 2.4 cm
